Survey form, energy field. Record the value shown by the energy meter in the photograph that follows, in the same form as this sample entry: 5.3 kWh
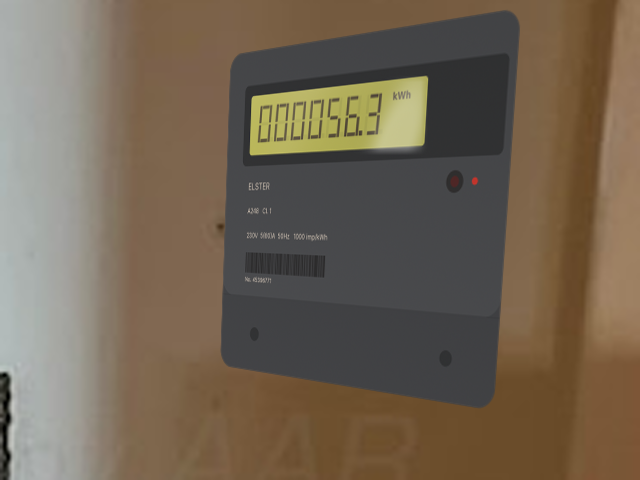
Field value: 56.3 kWh
